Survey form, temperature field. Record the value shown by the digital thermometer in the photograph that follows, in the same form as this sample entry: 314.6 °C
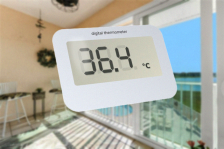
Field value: 36.4 °C
